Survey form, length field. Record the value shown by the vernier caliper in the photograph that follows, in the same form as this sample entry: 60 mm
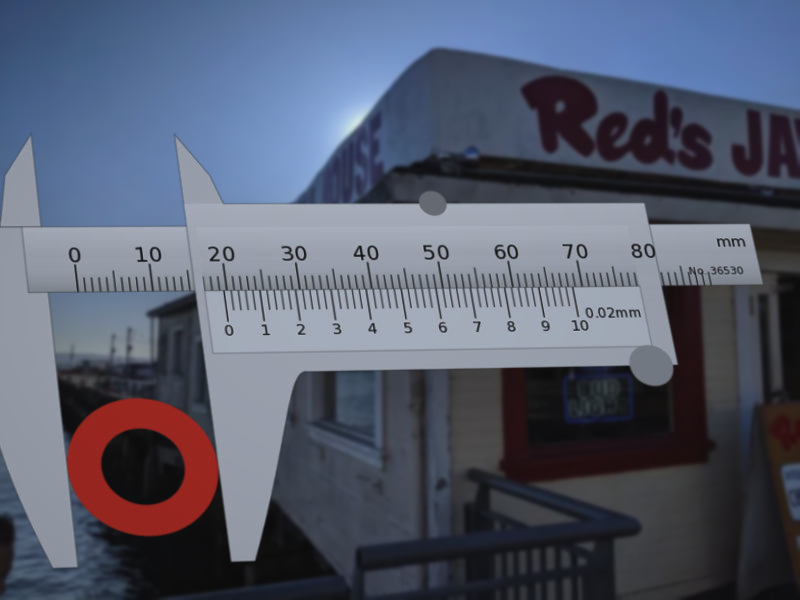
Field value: 19.6 mm
